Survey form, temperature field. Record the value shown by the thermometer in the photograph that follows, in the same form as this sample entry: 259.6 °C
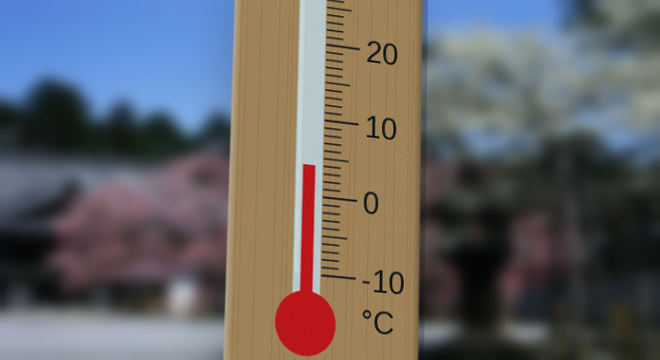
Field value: 4 °C
